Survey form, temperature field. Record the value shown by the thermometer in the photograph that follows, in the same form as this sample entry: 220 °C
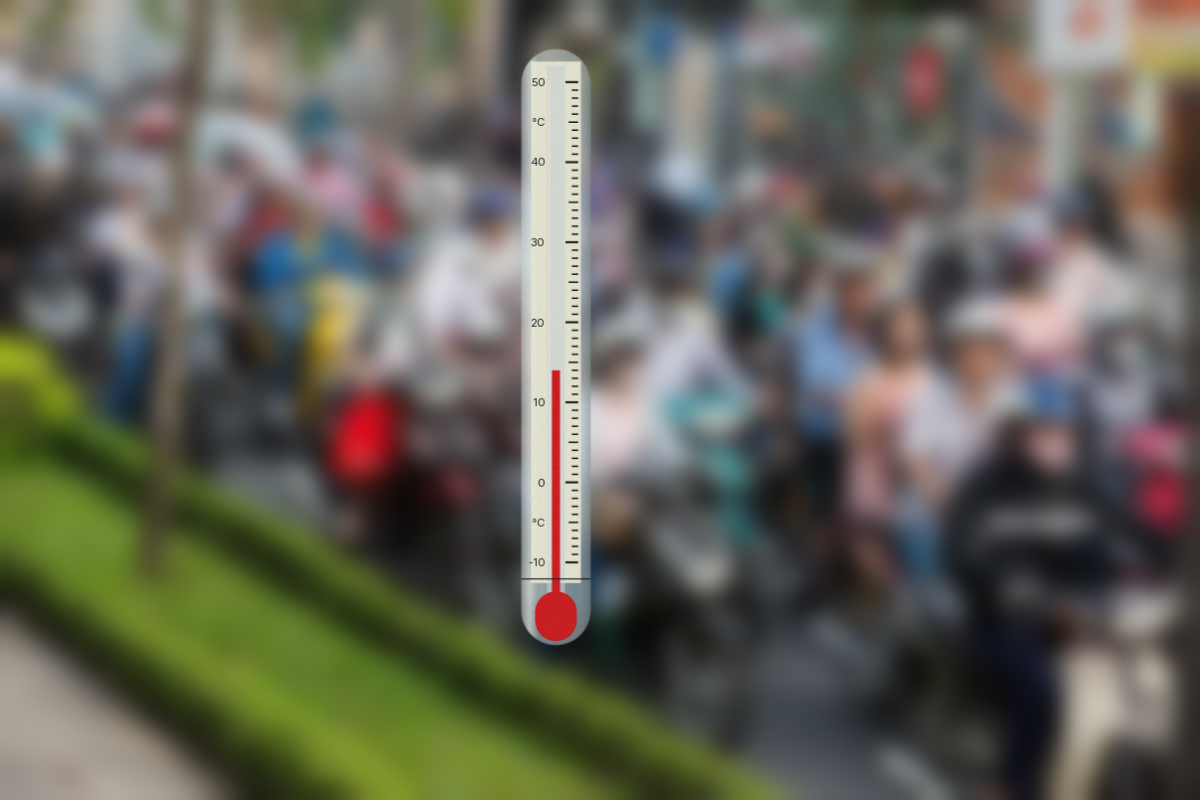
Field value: 14 °C
